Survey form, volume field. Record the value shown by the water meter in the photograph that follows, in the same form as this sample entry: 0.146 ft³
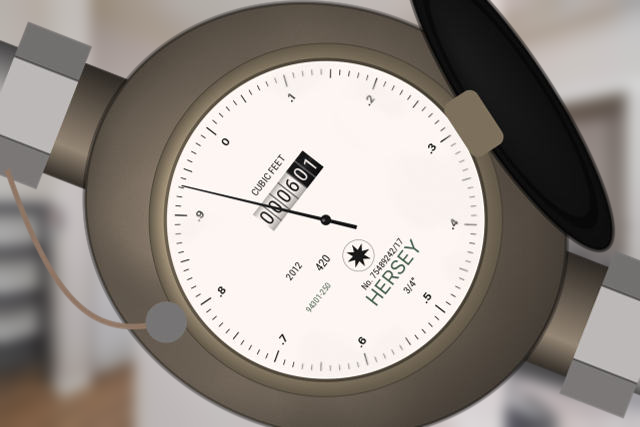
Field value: 600.93 ft³
